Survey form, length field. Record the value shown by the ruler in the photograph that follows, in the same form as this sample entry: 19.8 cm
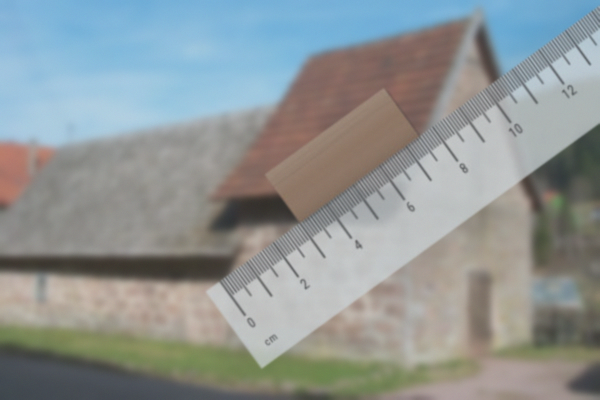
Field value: 4.5 cm
